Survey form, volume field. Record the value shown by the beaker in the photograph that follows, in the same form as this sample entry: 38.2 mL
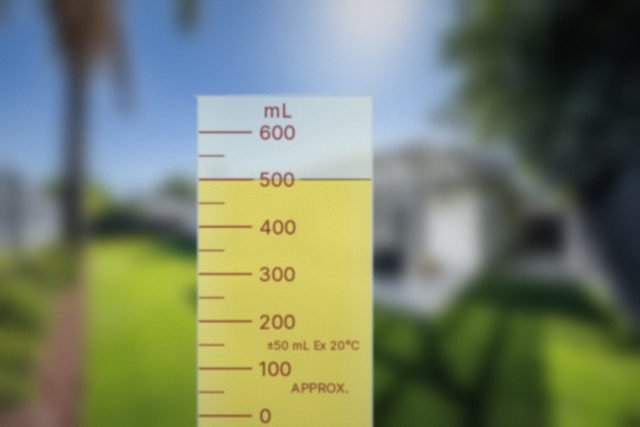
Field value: 500 mL
